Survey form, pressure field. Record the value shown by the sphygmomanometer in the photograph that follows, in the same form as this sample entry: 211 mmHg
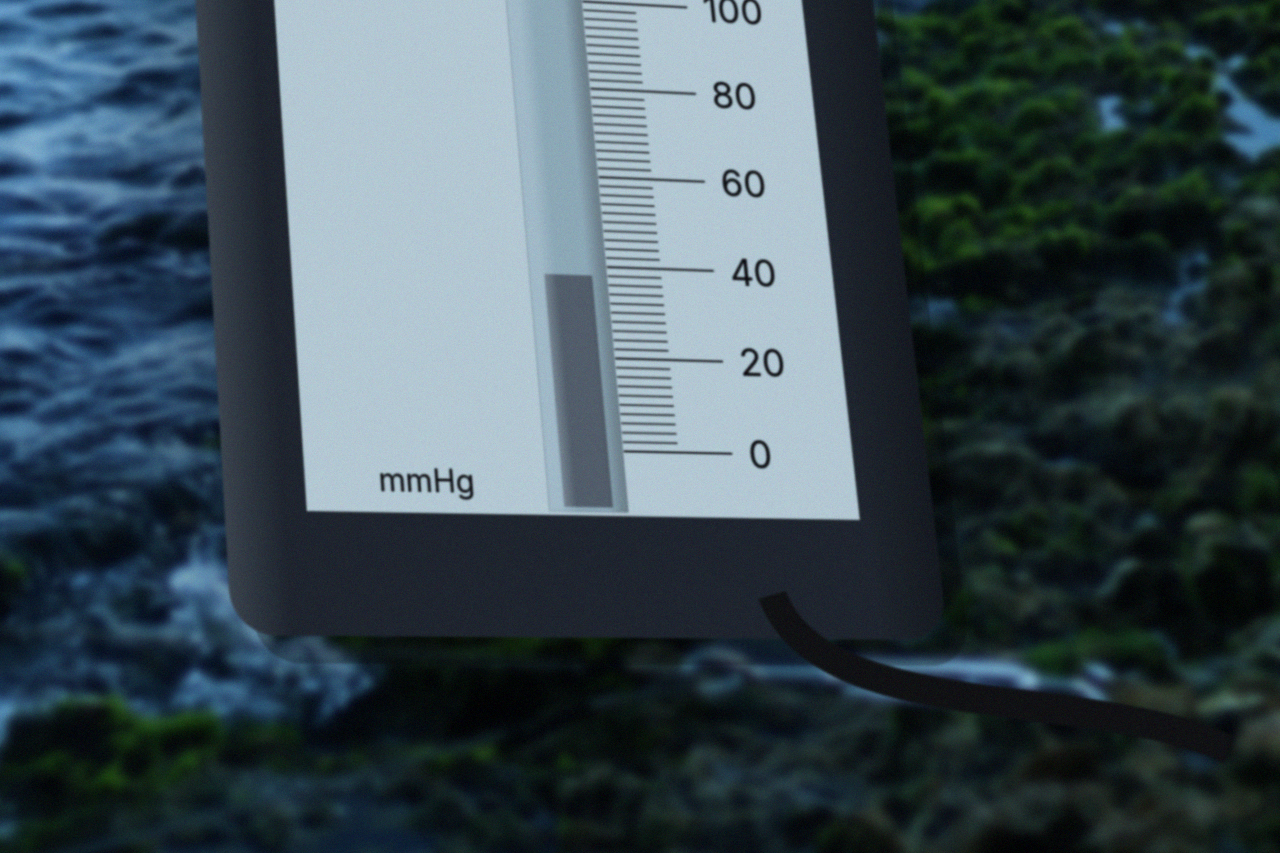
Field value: 38 mmHg
